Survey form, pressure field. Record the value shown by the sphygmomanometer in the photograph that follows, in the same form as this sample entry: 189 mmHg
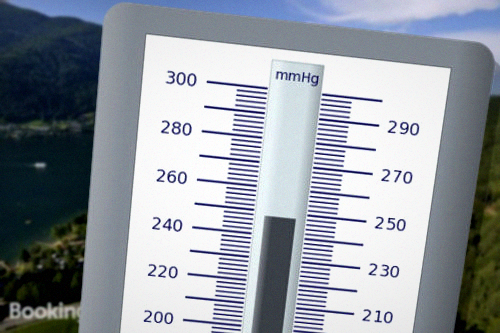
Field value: 248 mmHg
